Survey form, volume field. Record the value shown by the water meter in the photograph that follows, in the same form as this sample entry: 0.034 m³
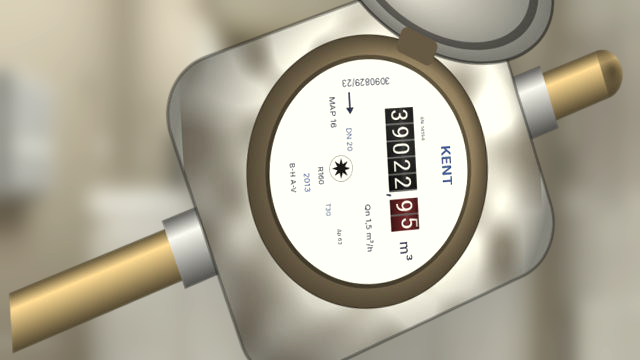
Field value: 39022.95 m³
